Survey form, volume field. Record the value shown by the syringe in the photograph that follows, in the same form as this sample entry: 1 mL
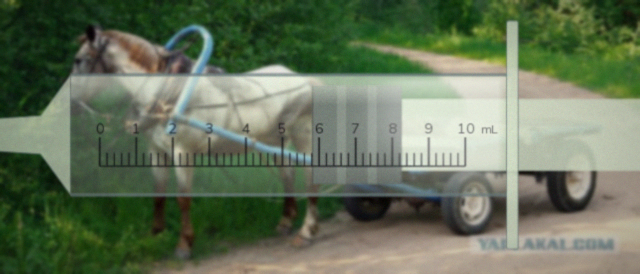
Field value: 5.8 mL
